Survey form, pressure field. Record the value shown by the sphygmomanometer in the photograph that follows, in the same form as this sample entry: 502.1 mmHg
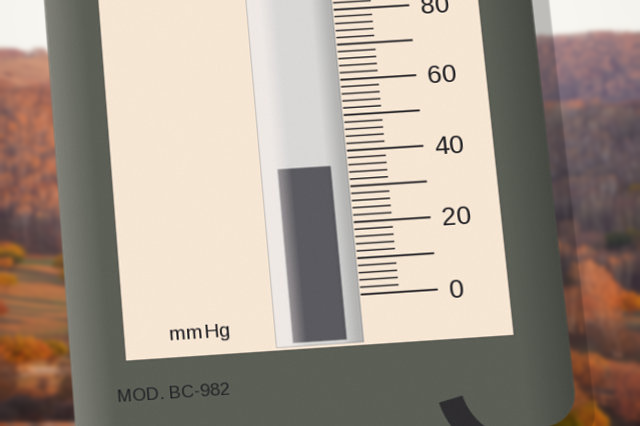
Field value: 36 mmHg
